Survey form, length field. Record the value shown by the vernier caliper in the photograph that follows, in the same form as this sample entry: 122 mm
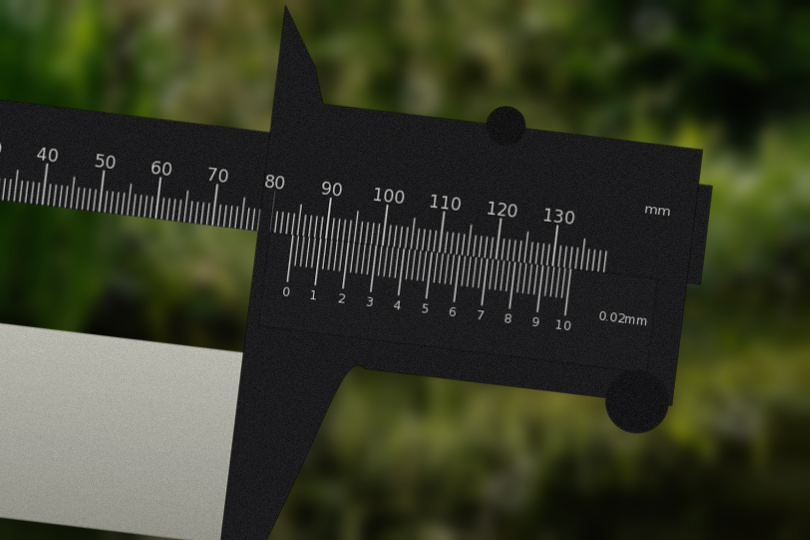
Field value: 84.2 mm
